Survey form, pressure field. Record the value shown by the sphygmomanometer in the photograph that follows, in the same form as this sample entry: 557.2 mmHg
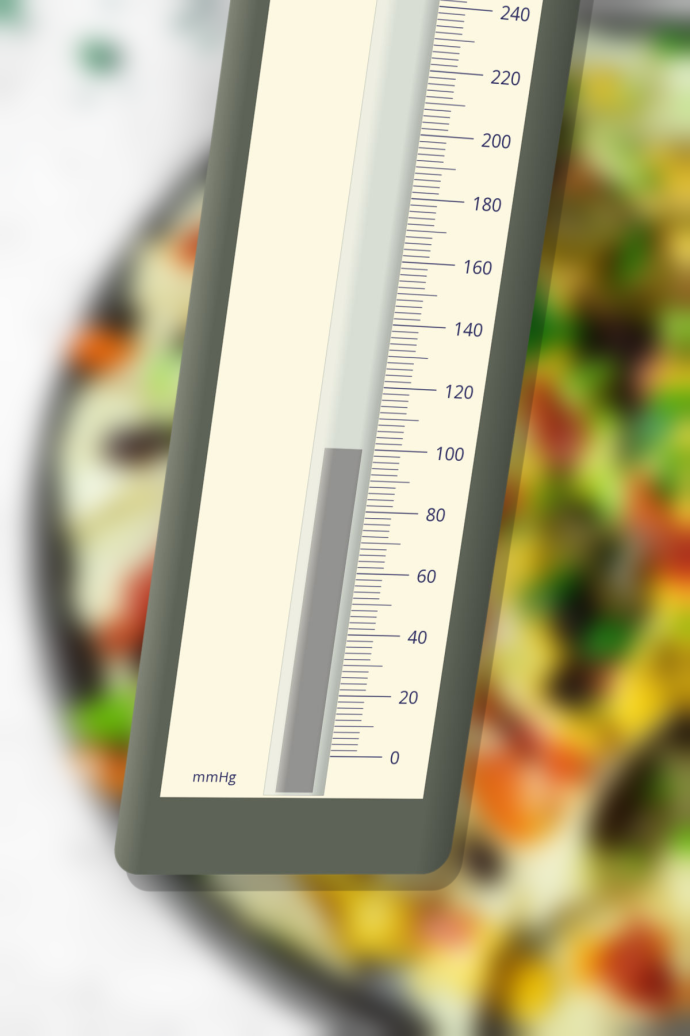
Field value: 100 mmHg
